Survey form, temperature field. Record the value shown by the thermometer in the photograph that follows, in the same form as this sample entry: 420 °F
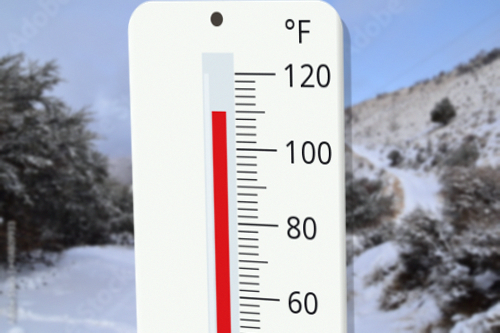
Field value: 110 °F
